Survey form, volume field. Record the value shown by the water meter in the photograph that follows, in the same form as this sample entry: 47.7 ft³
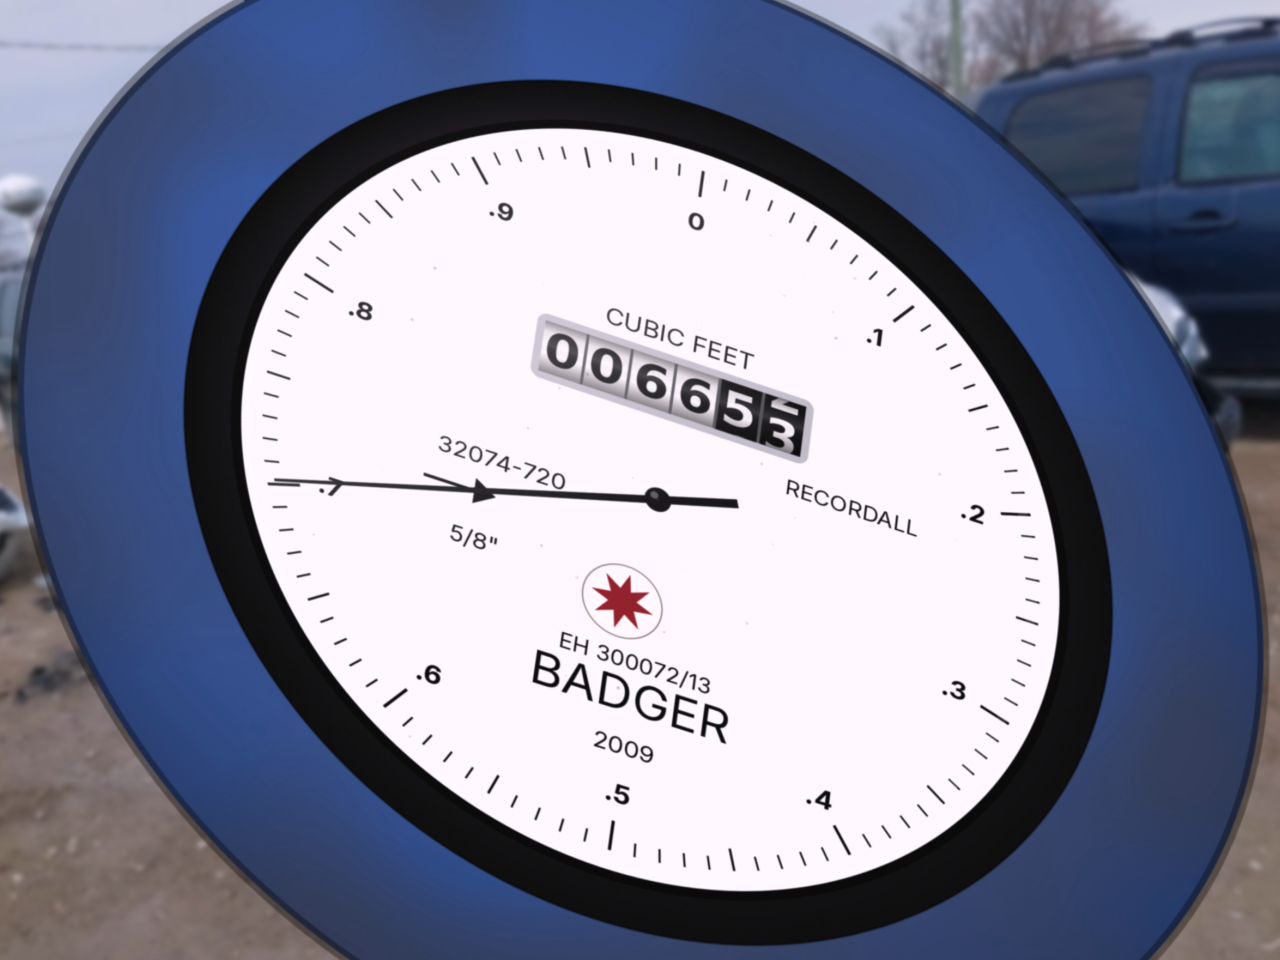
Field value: 6652.70 ft³
